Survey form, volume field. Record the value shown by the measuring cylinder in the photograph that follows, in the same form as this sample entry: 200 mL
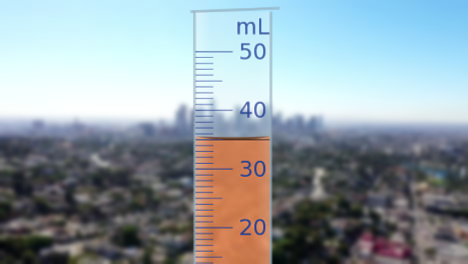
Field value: 35 mL
